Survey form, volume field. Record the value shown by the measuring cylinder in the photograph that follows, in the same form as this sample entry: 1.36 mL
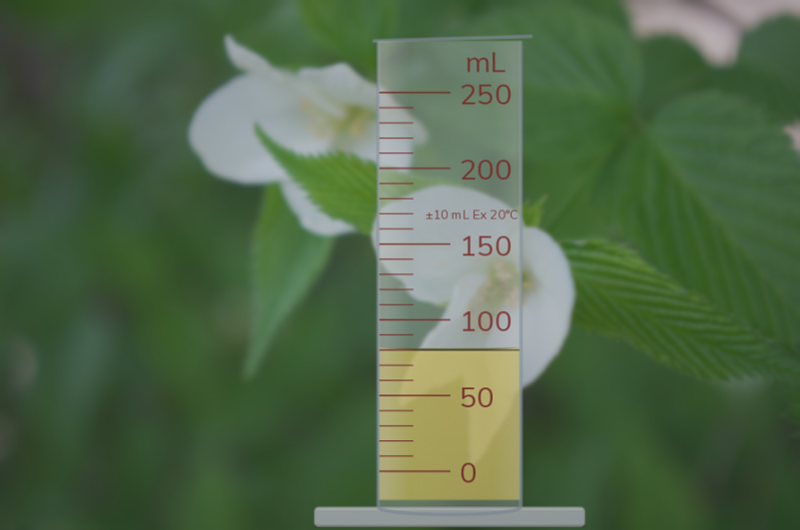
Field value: 80 mL
